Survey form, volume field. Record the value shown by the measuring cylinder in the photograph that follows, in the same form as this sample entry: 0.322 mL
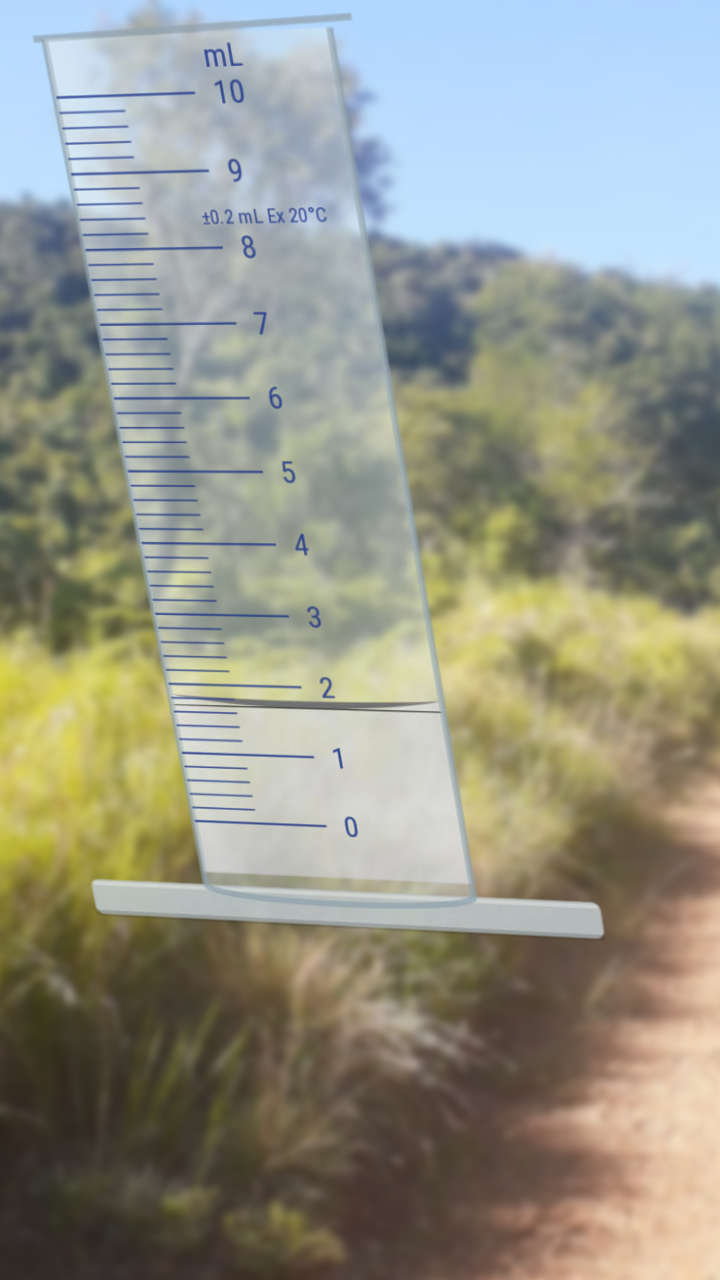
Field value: 1.7 mL
